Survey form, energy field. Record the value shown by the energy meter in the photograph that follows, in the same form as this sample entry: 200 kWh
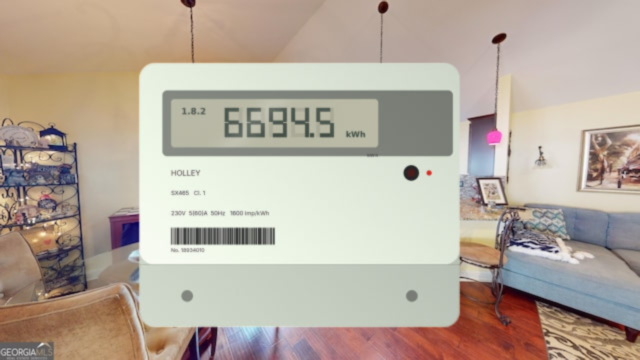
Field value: 6694.5 kWh
